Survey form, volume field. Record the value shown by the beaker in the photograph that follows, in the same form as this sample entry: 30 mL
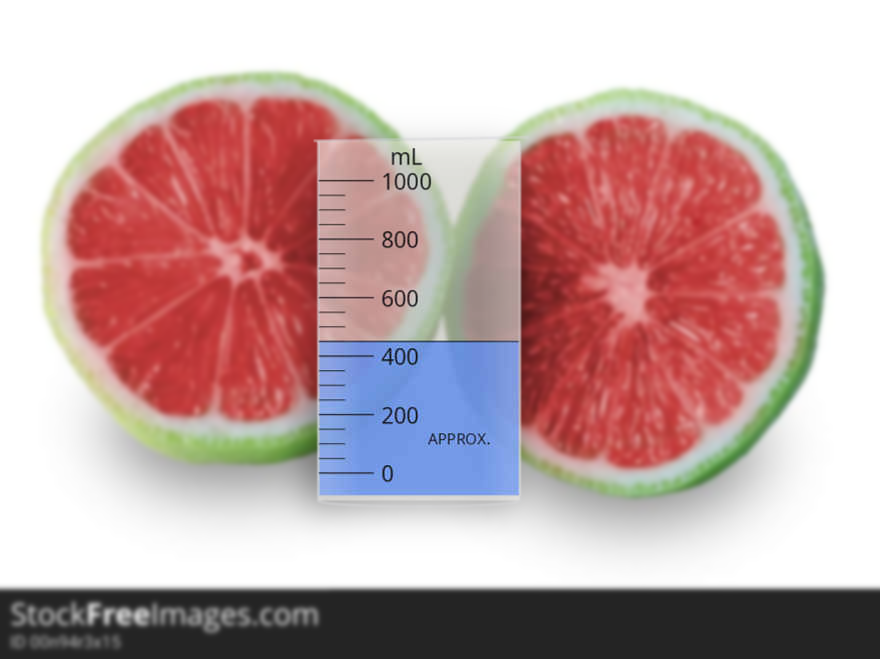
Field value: 450 mL
